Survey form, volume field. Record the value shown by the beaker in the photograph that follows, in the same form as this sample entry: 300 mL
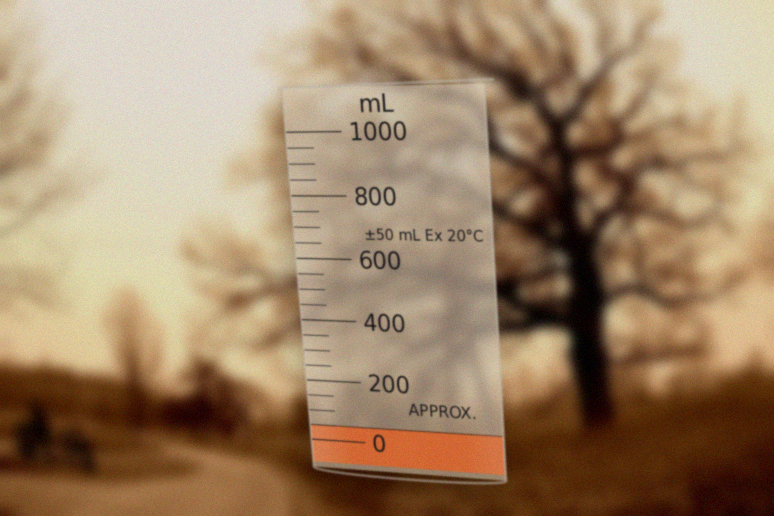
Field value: 50 mL
